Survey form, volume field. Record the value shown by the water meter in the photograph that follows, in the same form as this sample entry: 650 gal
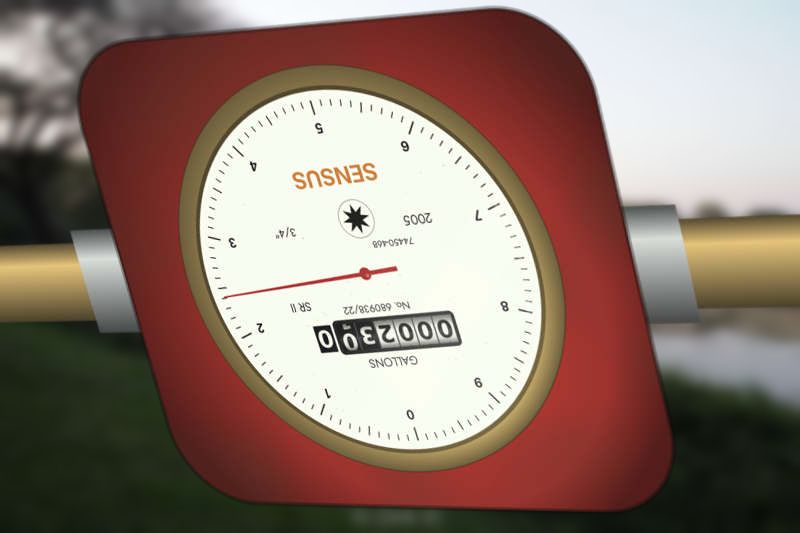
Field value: 2302.4 gal
